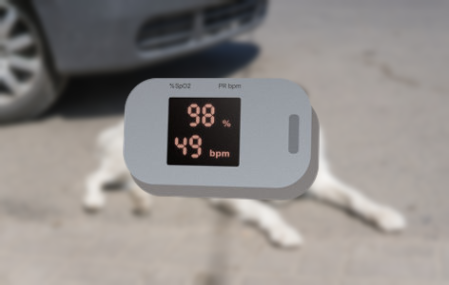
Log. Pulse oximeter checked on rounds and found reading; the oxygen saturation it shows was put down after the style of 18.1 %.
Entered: 98 %
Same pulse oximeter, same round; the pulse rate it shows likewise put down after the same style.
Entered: 49 bpm
